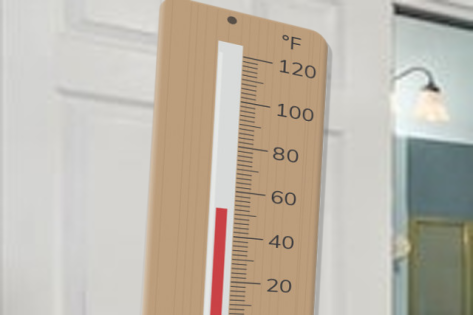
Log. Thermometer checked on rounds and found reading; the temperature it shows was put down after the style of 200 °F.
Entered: 52 °F
